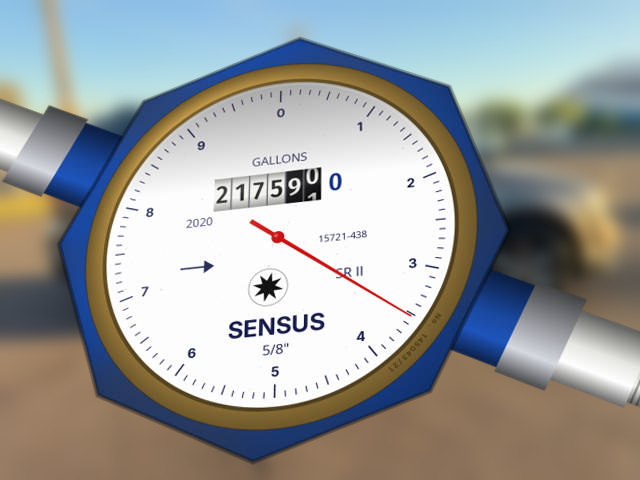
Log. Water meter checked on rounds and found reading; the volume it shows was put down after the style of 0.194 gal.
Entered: 2175903.5 gal
